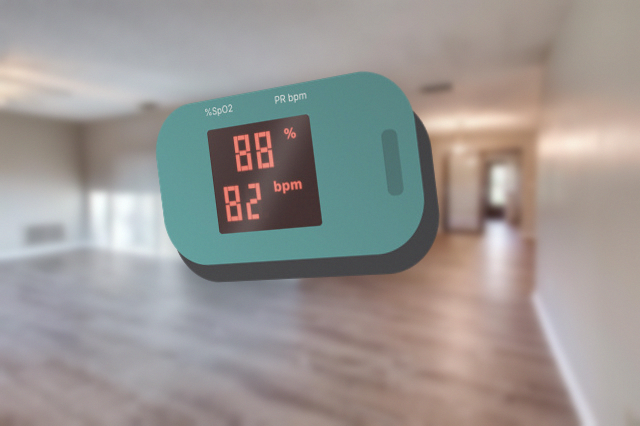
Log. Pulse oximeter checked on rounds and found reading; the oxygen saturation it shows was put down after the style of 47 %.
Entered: 88 %
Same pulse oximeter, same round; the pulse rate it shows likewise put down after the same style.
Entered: 82 bpm
